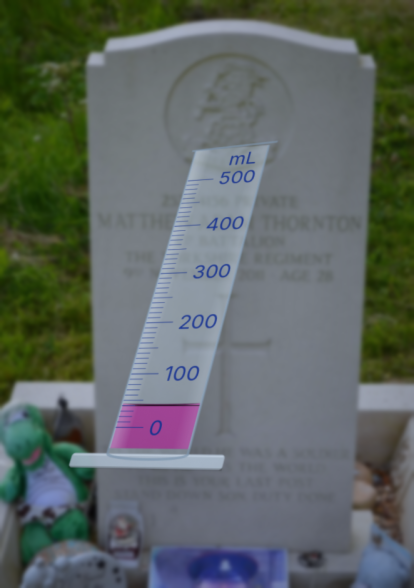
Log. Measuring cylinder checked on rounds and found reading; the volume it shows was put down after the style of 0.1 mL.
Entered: 40 mL
